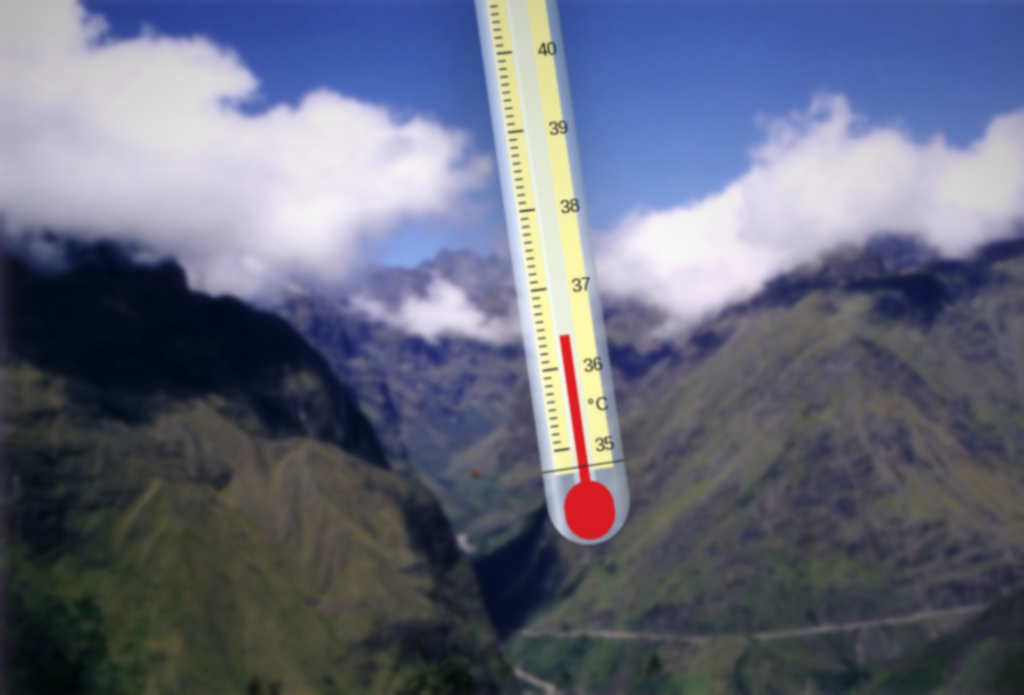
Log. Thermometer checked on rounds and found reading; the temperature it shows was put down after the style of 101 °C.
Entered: 36.4 °C
